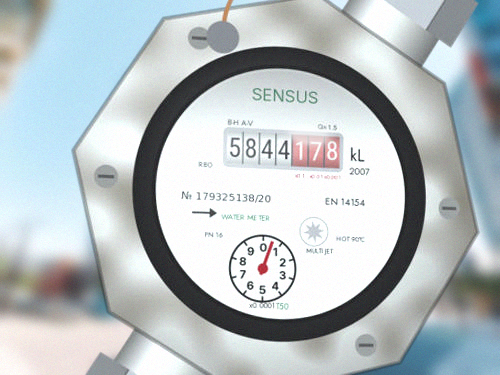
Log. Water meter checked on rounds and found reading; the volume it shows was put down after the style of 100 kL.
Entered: 5844.1780 kL
